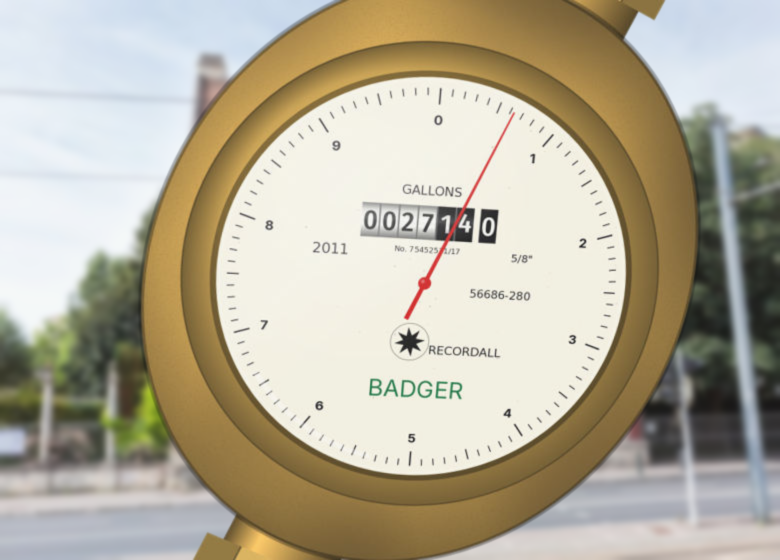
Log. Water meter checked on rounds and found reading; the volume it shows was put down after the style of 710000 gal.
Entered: 27140.6 gal
